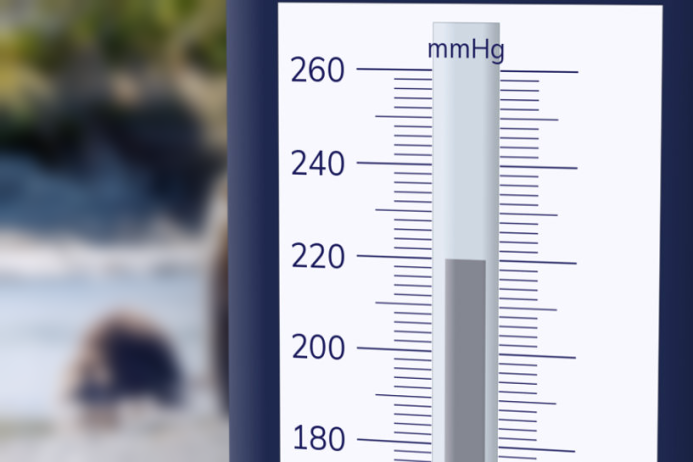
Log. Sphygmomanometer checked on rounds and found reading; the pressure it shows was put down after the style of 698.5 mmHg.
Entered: 220 mmHg
